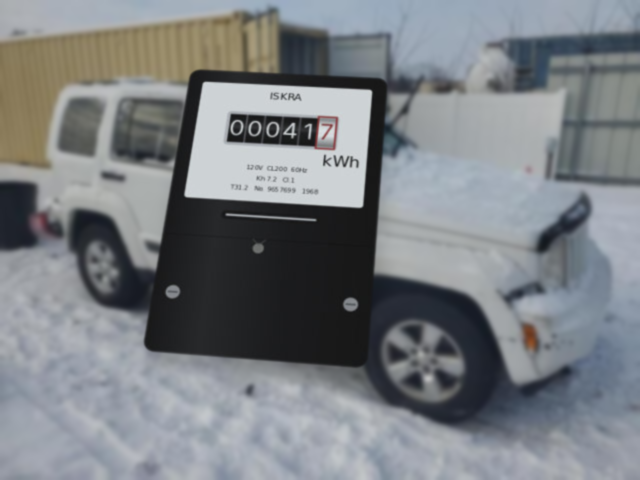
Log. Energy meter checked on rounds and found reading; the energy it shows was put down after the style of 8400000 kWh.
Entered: 41.7 kWh
